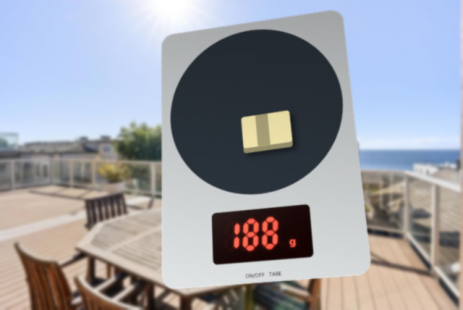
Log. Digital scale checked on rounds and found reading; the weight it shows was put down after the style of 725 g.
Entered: 188 g
